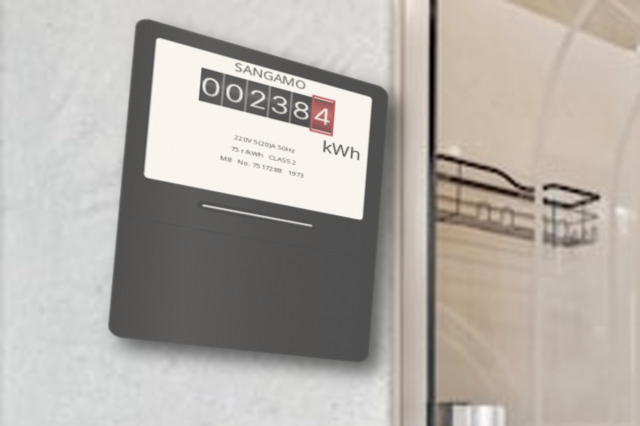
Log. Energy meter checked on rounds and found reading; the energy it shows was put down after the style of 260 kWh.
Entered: 238.4 kWh
